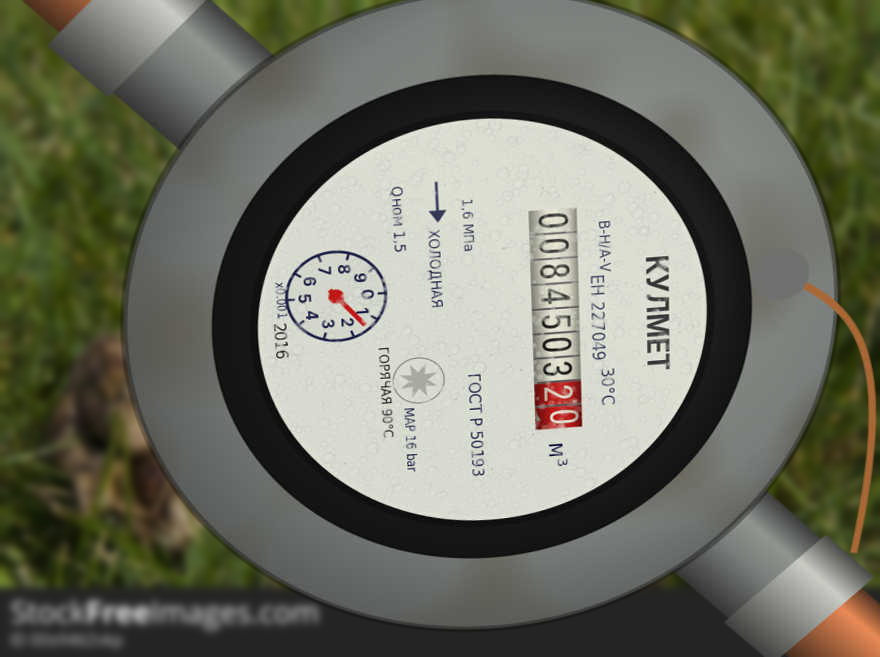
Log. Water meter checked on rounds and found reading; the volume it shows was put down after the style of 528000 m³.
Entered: 84503.201 m³
